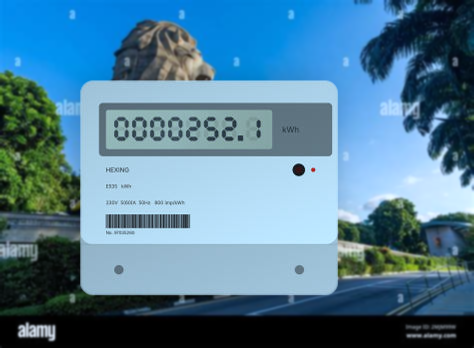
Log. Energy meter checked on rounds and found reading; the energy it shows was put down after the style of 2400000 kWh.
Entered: 252.1 kWh
